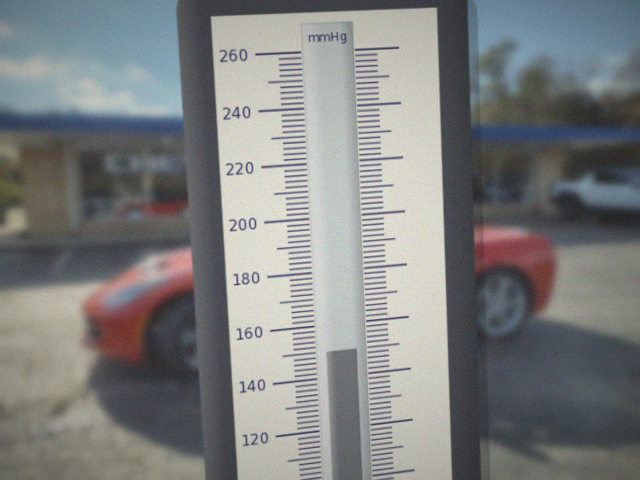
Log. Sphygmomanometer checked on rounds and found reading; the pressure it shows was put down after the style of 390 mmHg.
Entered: 150 mmHg
